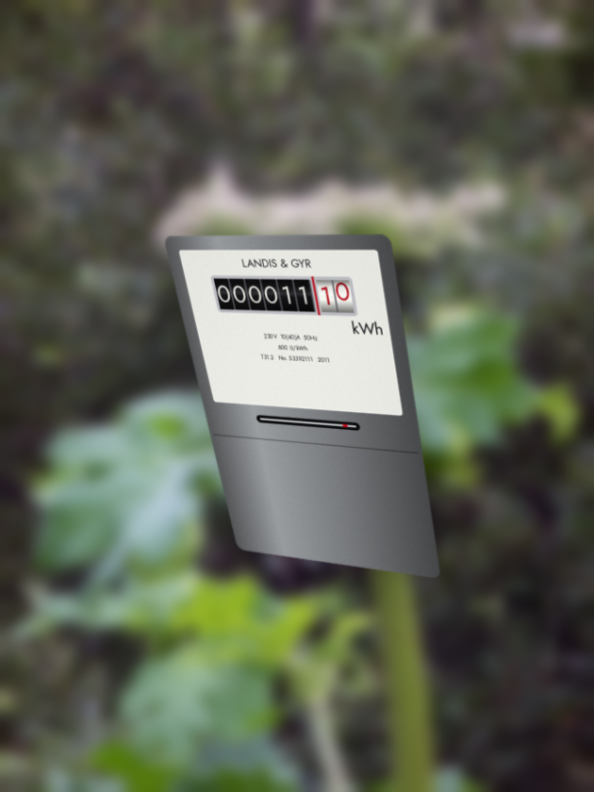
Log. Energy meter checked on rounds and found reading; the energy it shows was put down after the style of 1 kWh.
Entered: 11.10 kWh
